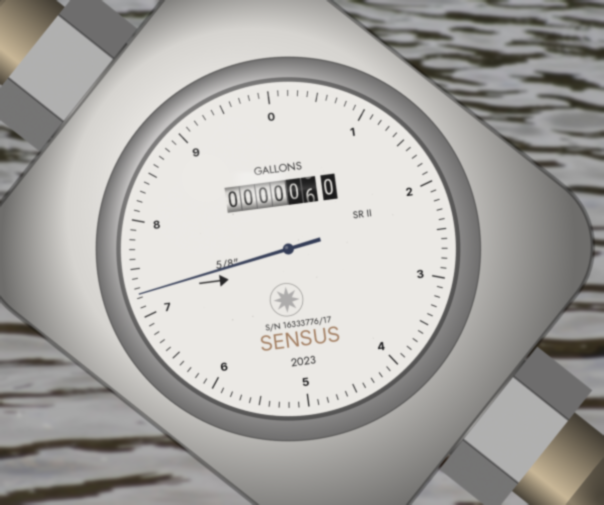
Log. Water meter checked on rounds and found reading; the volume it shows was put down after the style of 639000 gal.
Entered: 57.2 gal
